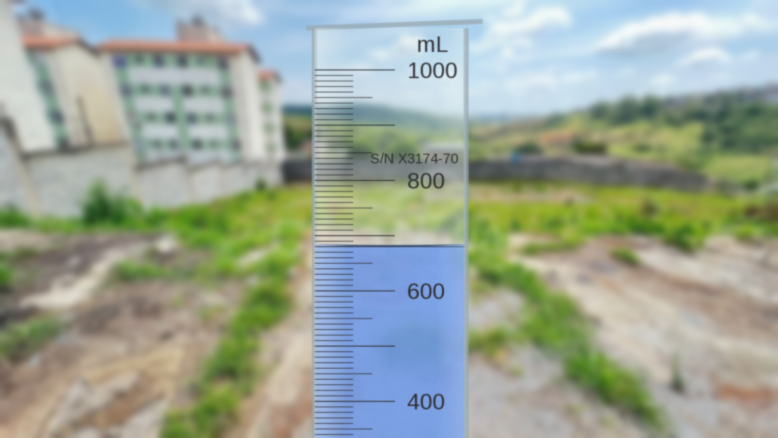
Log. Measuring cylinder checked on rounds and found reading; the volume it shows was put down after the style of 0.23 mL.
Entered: 680 mL
